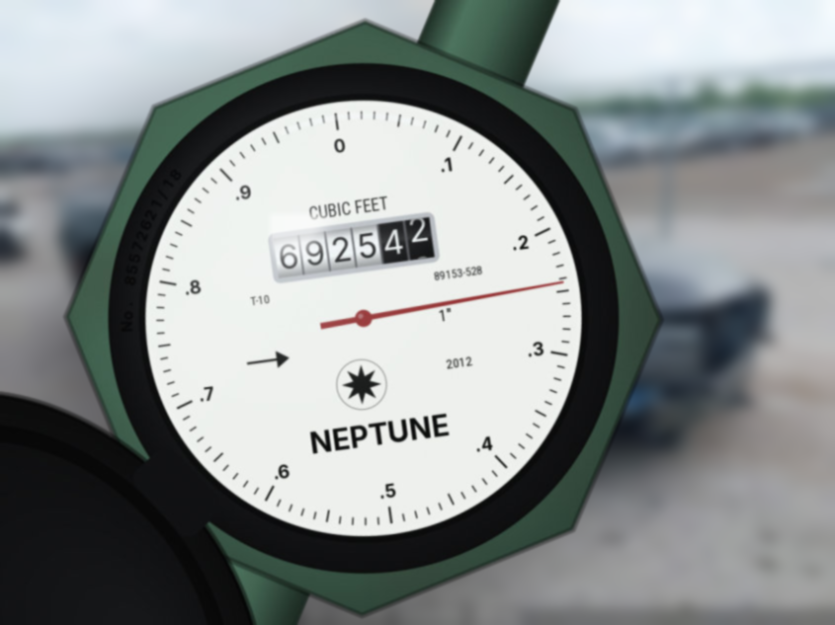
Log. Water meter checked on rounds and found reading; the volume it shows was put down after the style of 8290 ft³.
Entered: 692542.24 ft³
